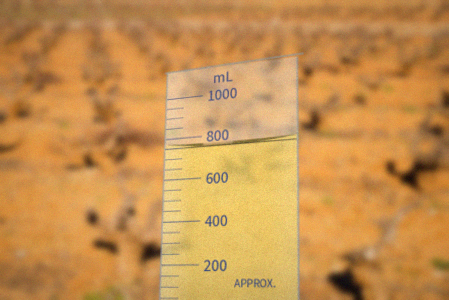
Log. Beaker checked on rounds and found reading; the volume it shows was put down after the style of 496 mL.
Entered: 750 mL
